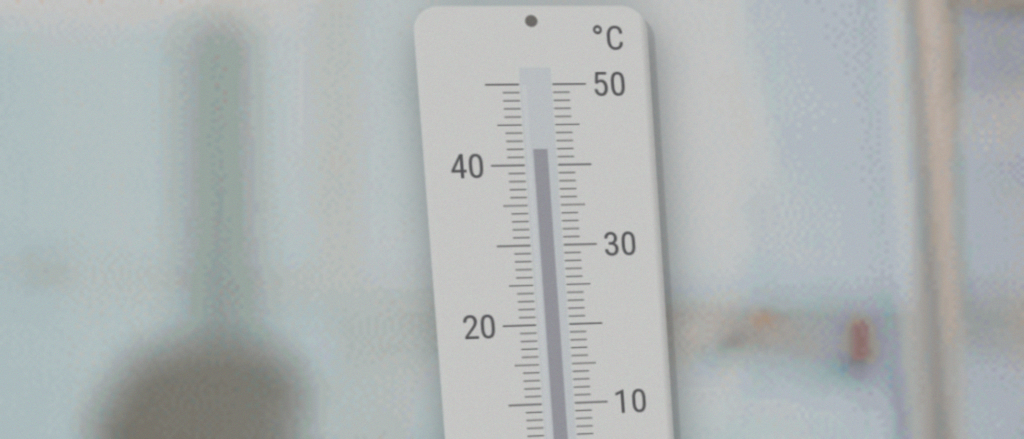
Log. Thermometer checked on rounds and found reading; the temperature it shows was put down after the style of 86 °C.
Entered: 42 °C
